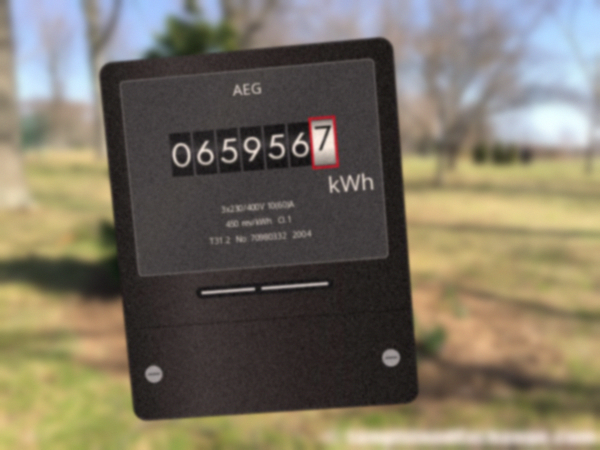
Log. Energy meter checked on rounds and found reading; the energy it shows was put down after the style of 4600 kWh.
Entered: 65956.7 kWh
